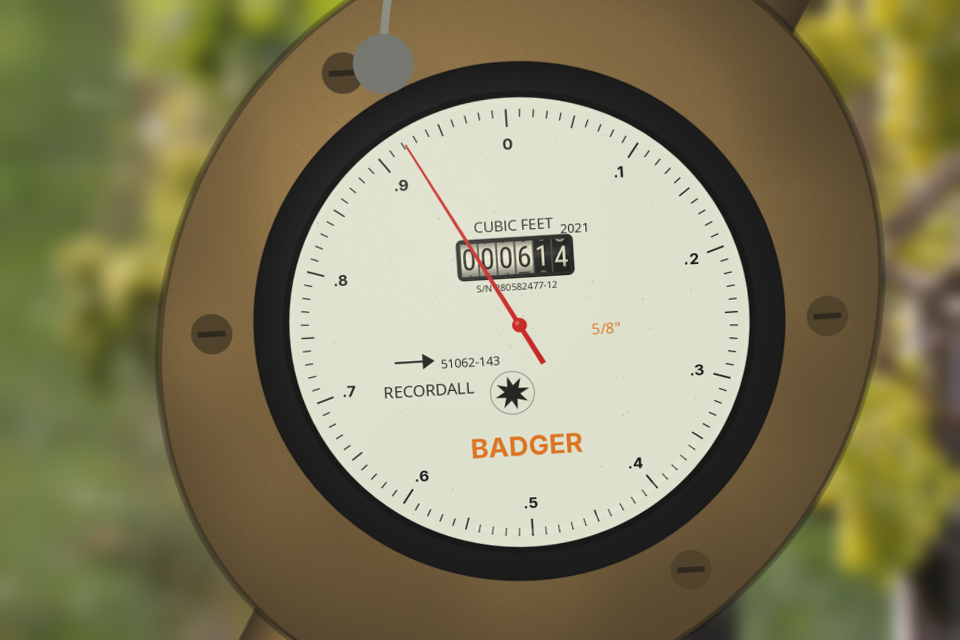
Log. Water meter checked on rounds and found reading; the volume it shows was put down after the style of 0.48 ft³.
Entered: 613.92 ft³
